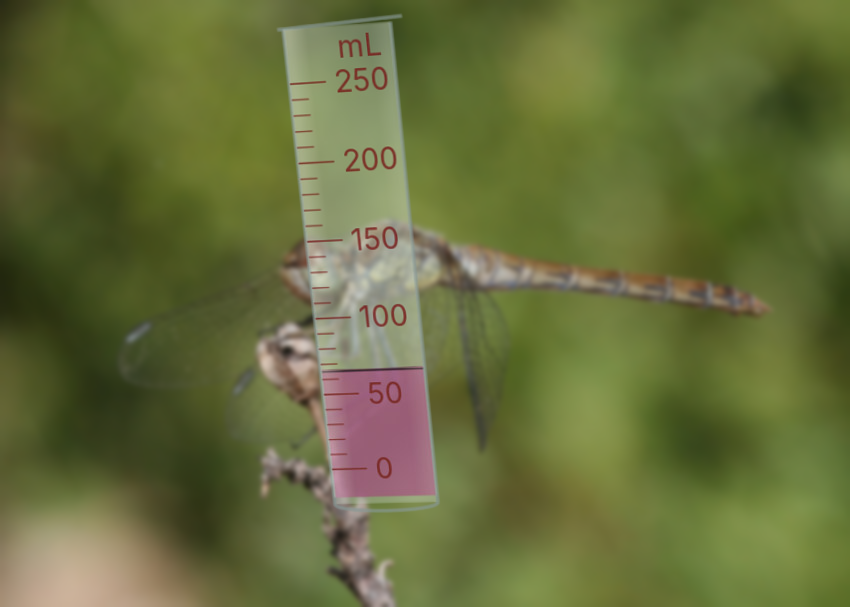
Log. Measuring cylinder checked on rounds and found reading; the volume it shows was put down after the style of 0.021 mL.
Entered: 65 mL
